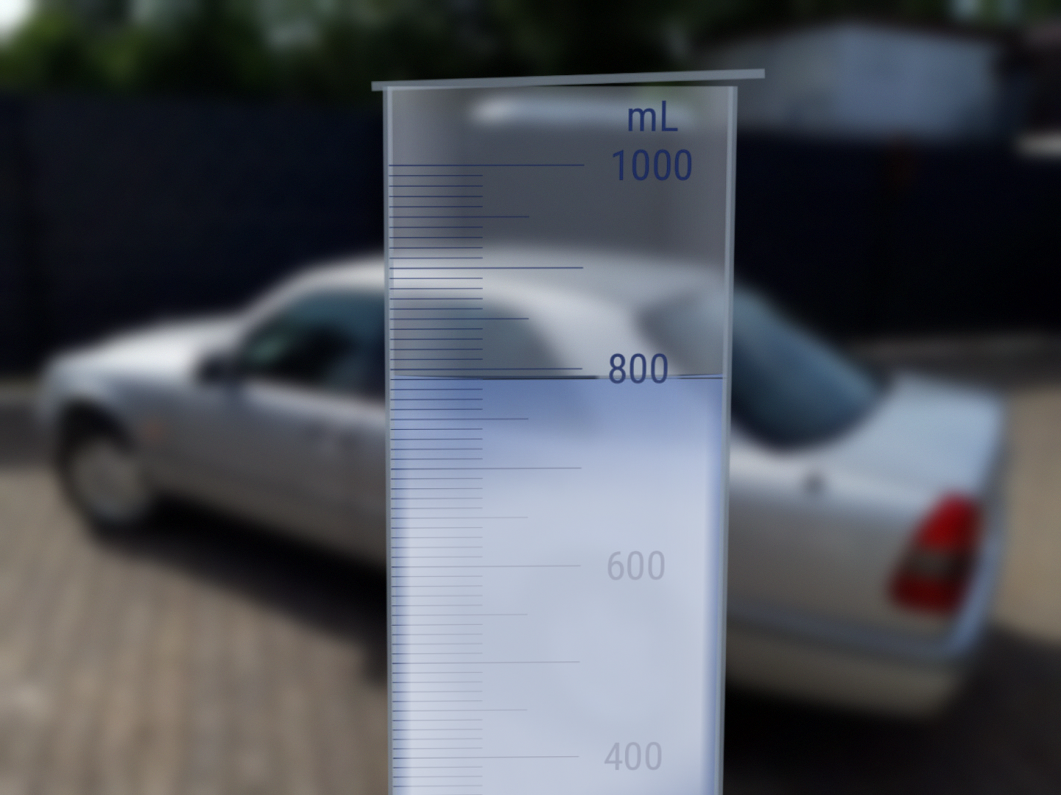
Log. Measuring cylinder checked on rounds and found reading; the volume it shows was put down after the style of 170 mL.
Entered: 790 mL
